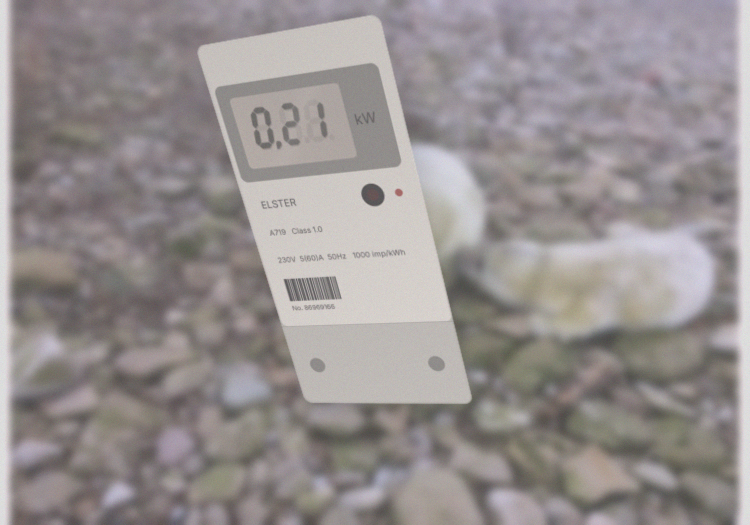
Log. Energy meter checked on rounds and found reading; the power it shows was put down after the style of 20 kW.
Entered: 0.21 kW
